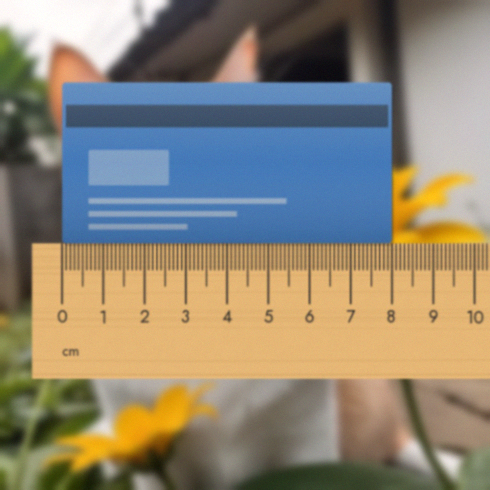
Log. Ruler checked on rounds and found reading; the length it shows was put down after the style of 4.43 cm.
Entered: 8 cm
